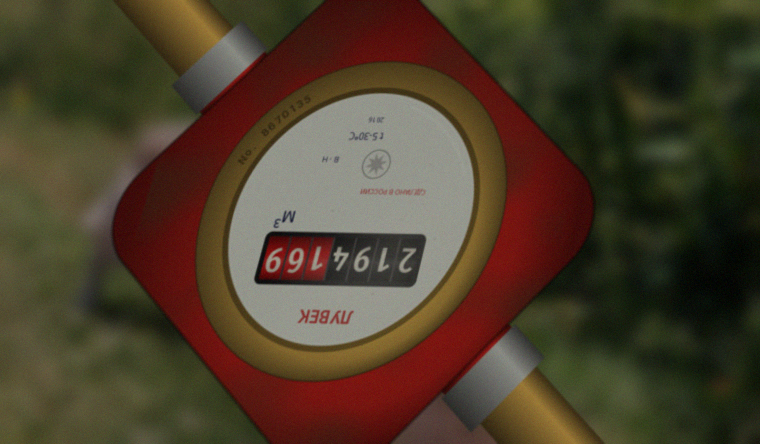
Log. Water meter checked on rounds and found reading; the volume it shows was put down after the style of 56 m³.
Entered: 2194.169 m³
